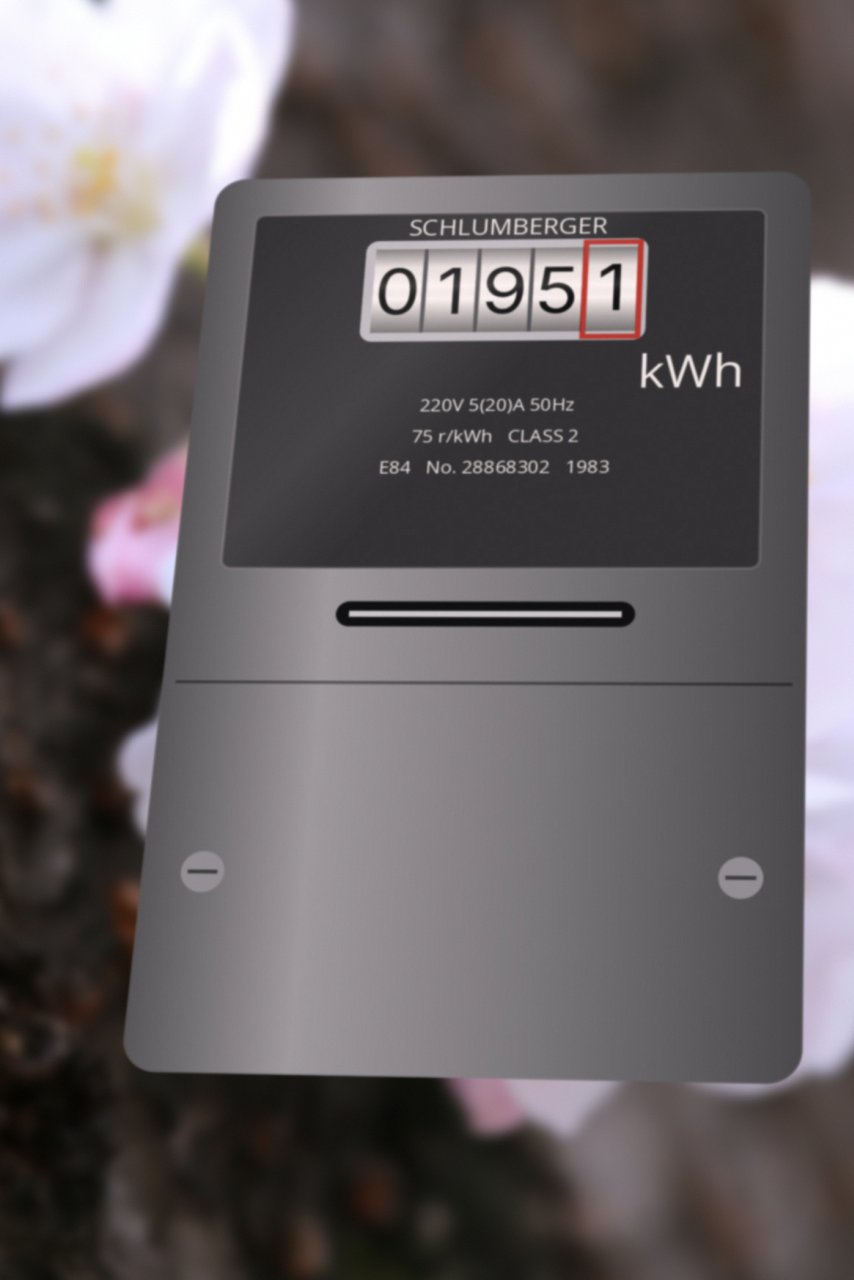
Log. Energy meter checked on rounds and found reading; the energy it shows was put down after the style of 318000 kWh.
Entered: 195.1 kWh
